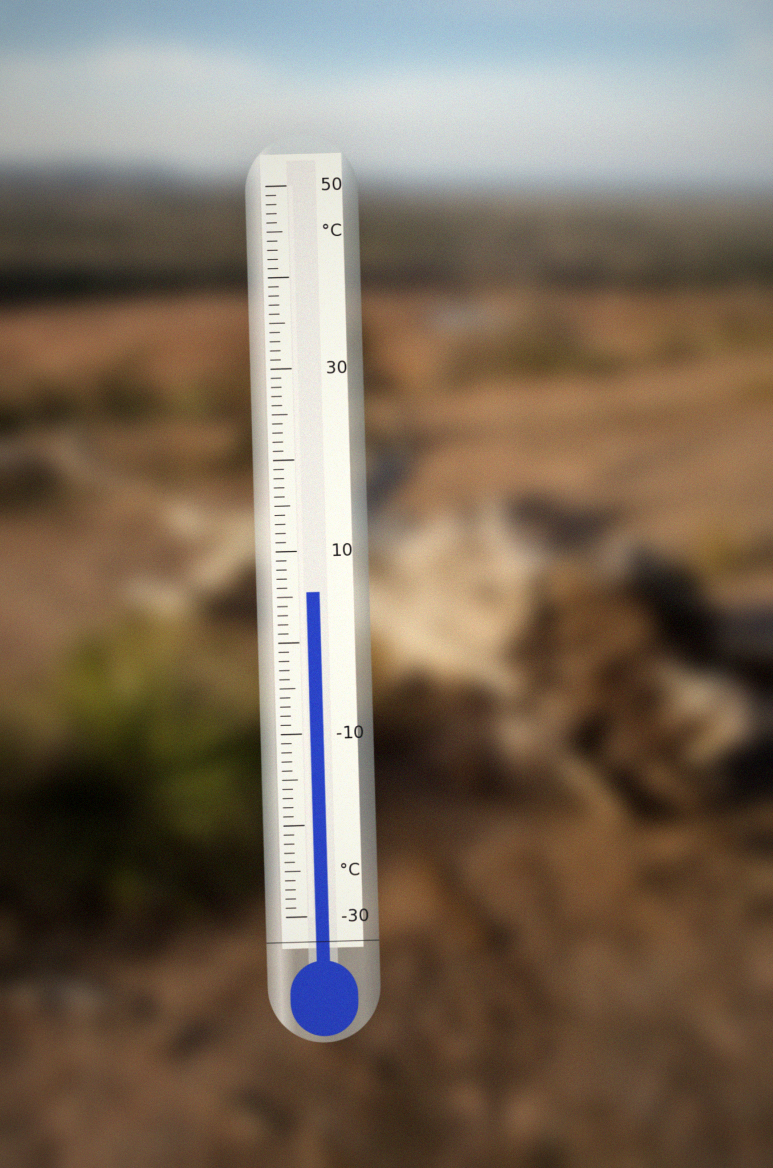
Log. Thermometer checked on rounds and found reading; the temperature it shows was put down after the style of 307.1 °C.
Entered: 5.5 °C
